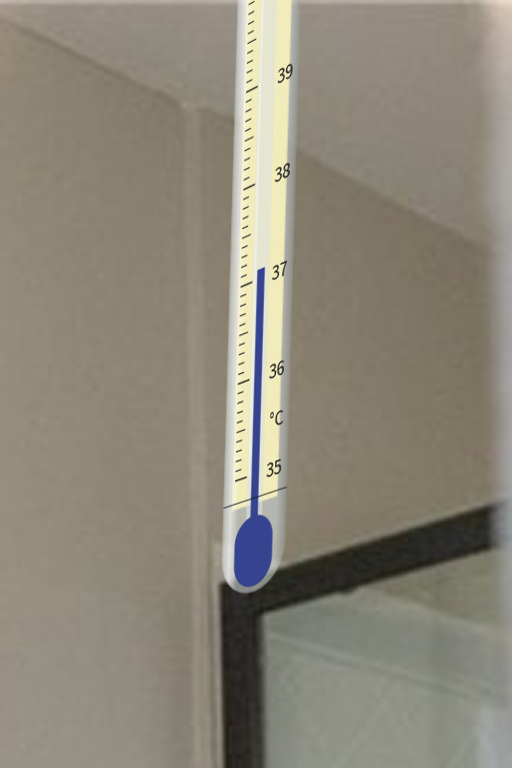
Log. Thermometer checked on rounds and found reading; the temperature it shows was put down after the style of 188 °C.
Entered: 37.1 °C
